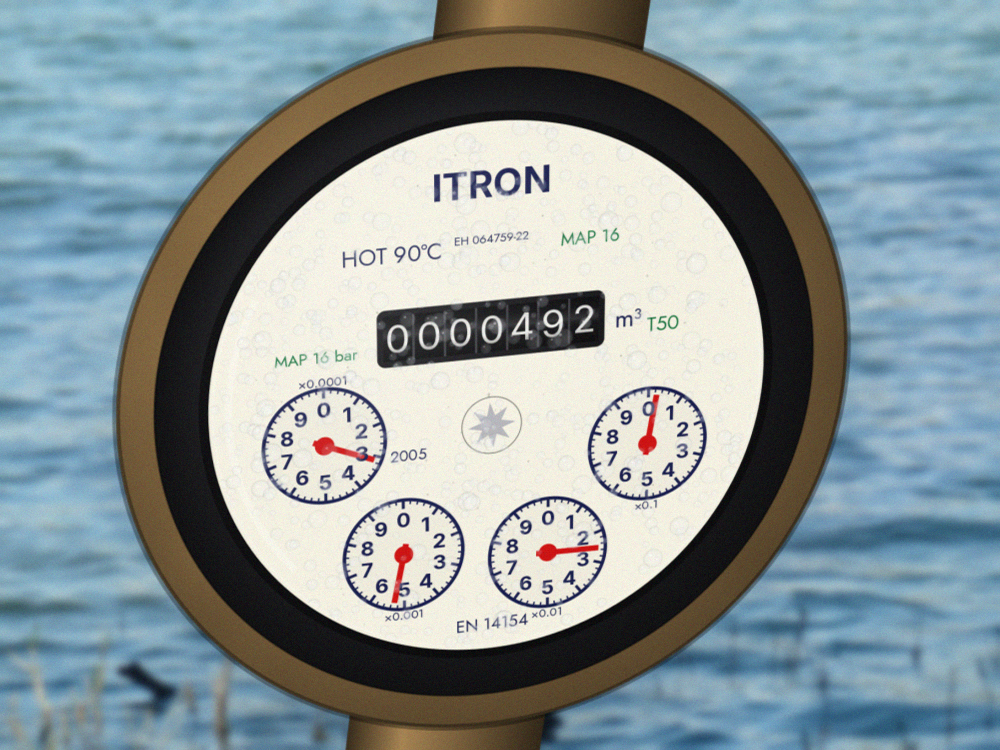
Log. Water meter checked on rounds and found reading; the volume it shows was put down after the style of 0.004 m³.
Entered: 492.0253 m³
